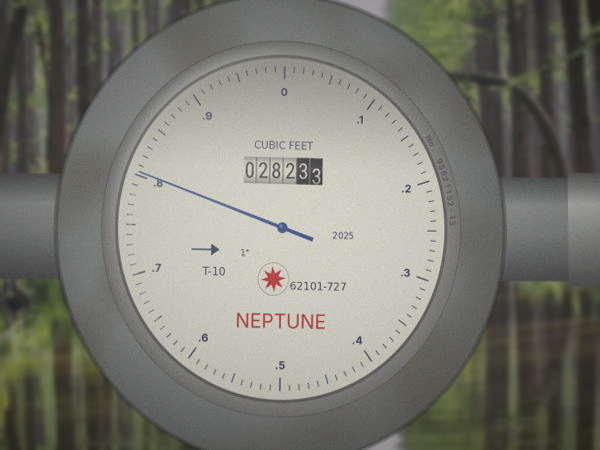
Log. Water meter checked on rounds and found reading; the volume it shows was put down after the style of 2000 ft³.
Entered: 28232.80 ft³
